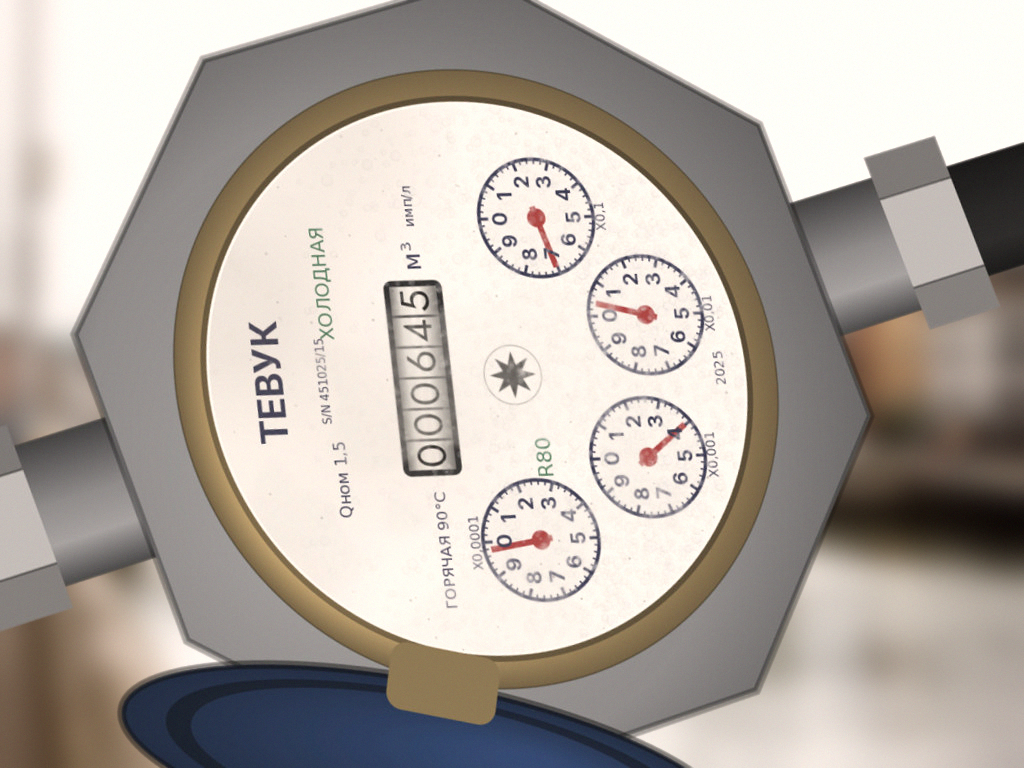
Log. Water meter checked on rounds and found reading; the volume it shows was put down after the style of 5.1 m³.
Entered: 645.7039 m³
